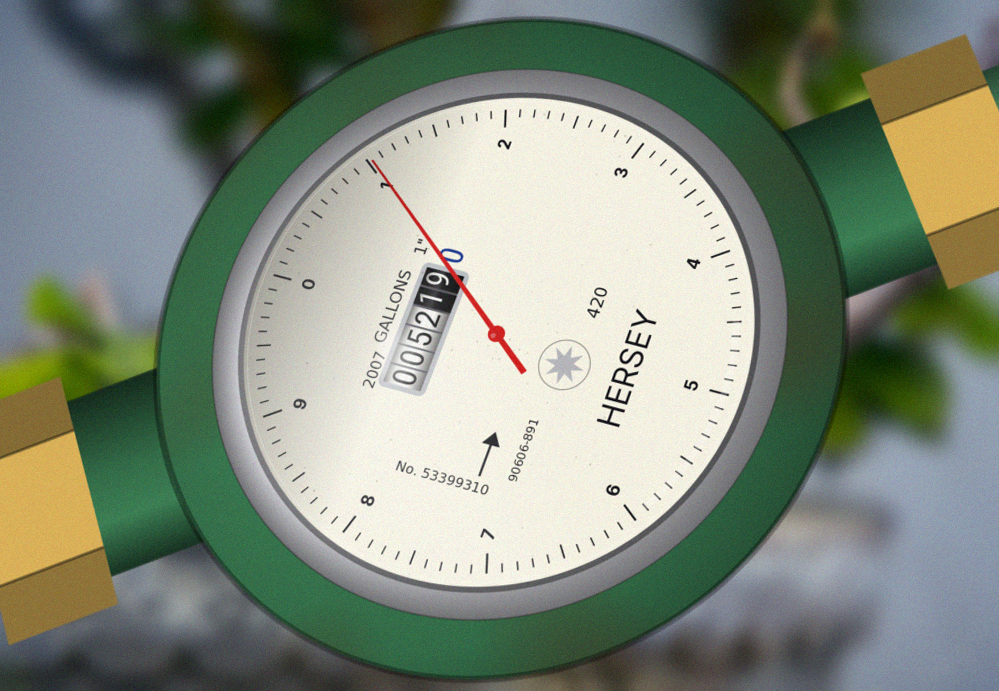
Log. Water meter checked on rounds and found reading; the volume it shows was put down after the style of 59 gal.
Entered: 52191.0 gal
